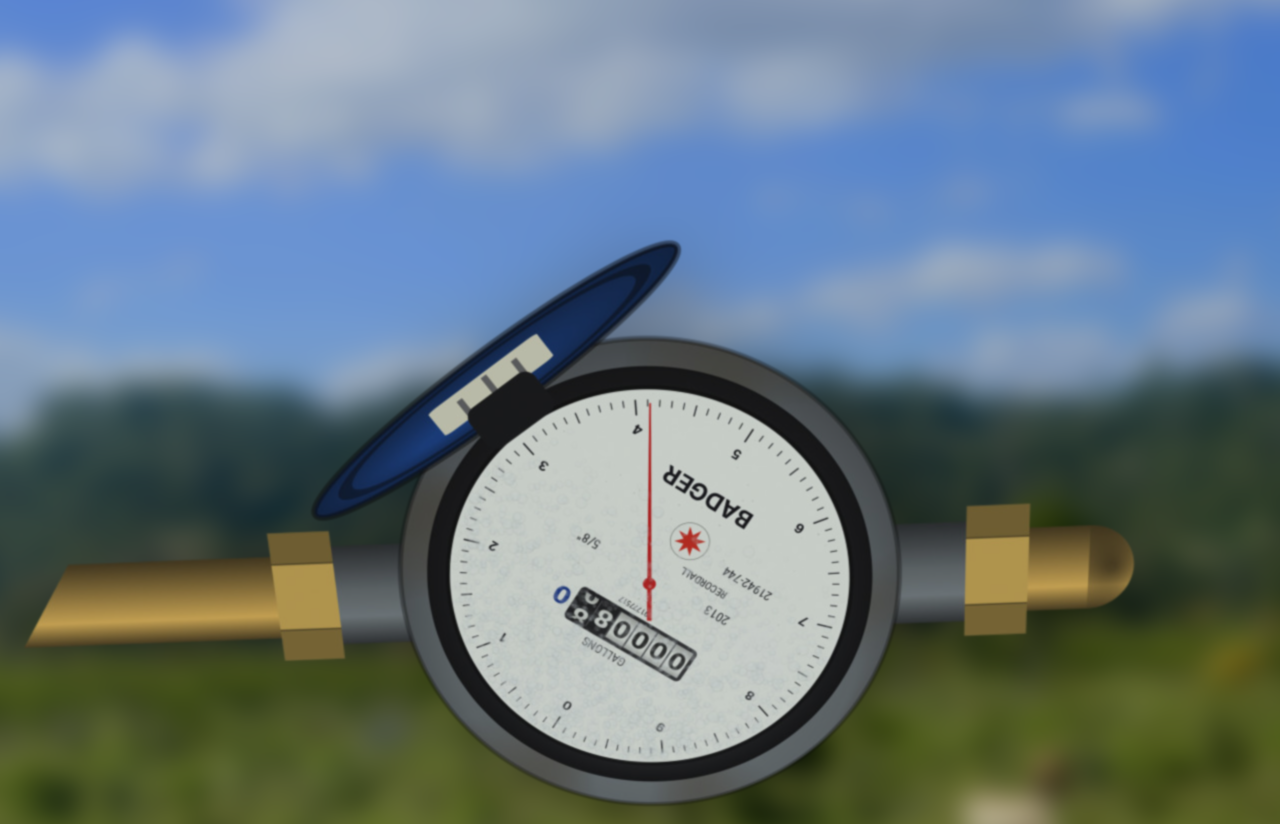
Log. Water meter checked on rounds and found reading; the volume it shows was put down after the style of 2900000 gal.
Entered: 884.1 gal
